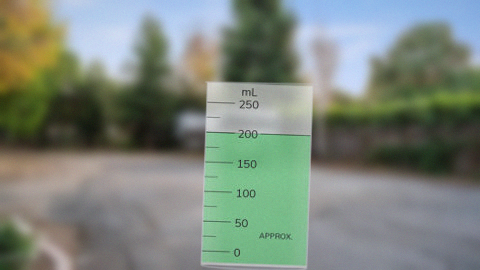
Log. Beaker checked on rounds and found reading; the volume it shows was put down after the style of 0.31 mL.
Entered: 200 mL
